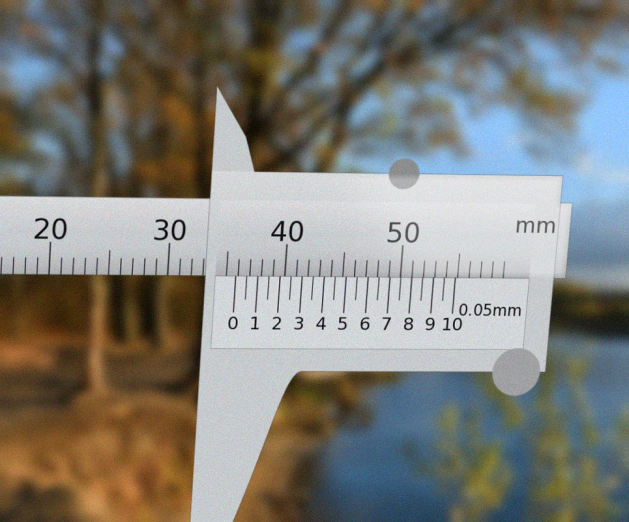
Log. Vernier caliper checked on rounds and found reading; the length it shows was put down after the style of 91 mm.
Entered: 35.8 mm
